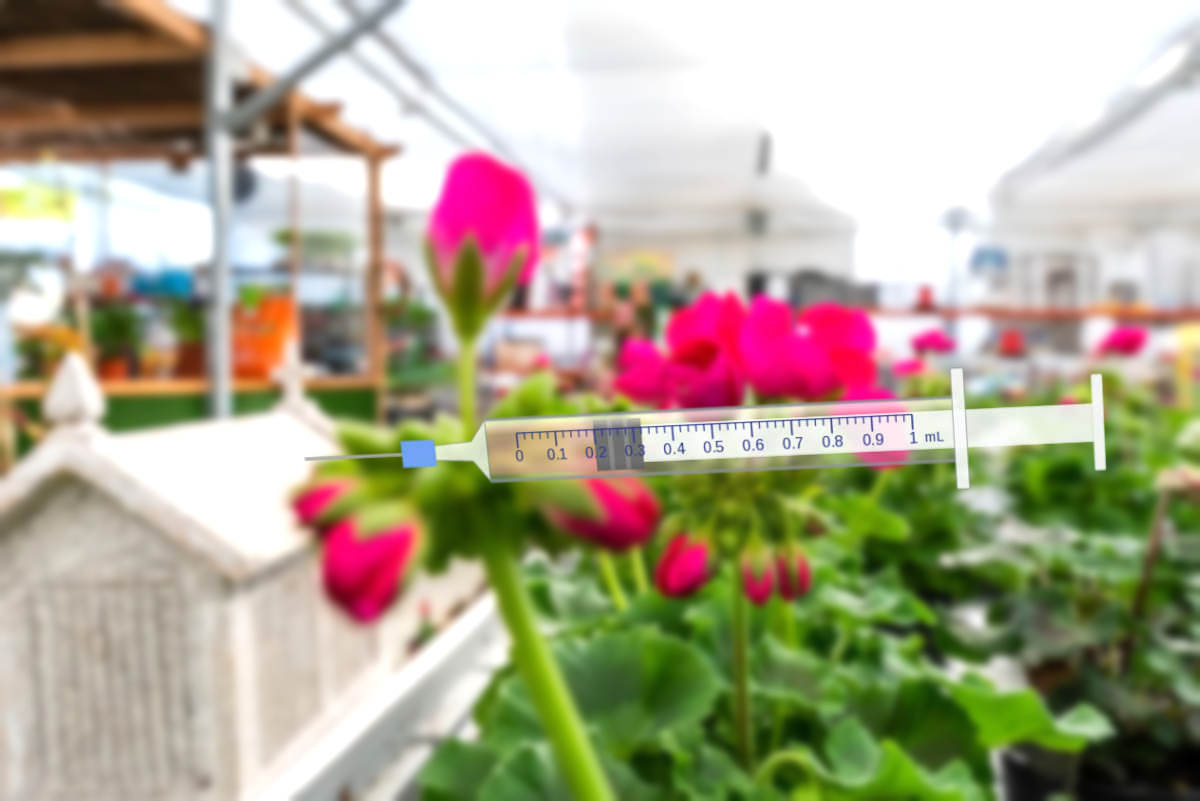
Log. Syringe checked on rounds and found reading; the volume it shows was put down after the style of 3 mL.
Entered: 0.2 mL
